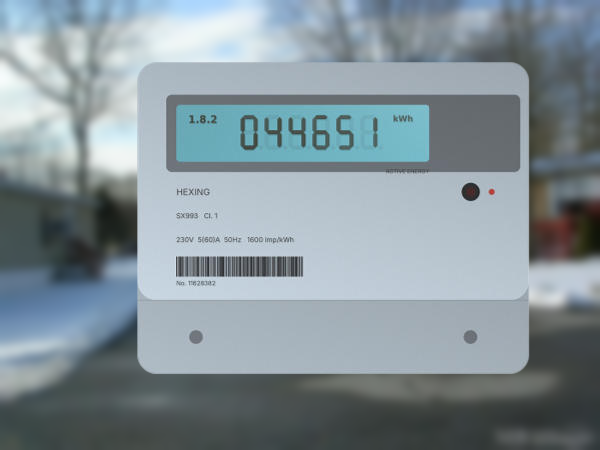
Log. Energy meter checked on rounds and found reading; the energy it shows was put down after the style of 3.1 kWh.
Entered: 44651 kWh
